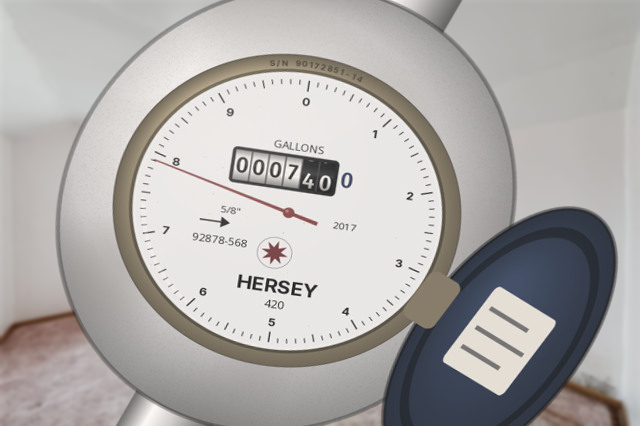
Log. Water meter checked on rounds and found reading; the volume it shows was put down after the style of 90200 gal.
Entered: 7397.9 gal
